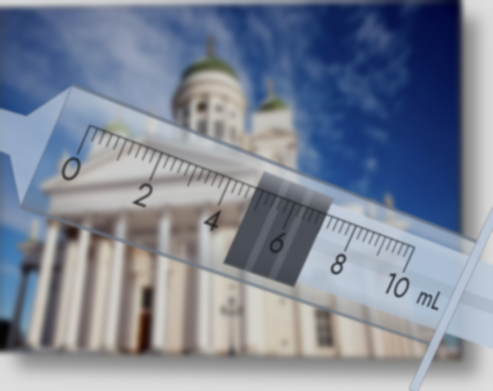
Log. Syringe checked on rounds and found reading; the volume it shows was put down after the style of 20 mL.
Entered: 4.8 mL
